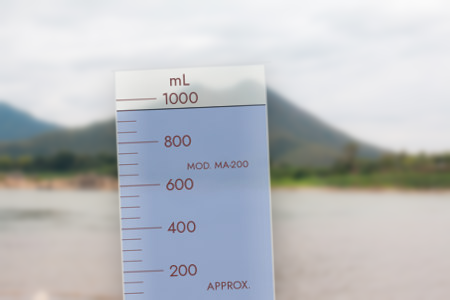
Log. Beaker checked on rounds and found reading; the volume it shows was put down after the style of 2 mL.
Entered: 950 mL
